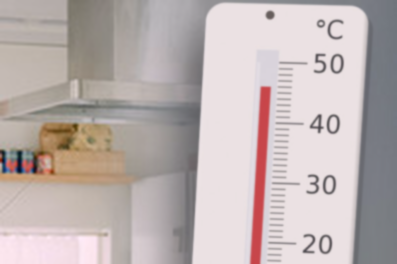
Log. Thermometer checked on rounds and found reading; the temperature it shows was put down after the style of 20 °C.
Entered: 46 °C
